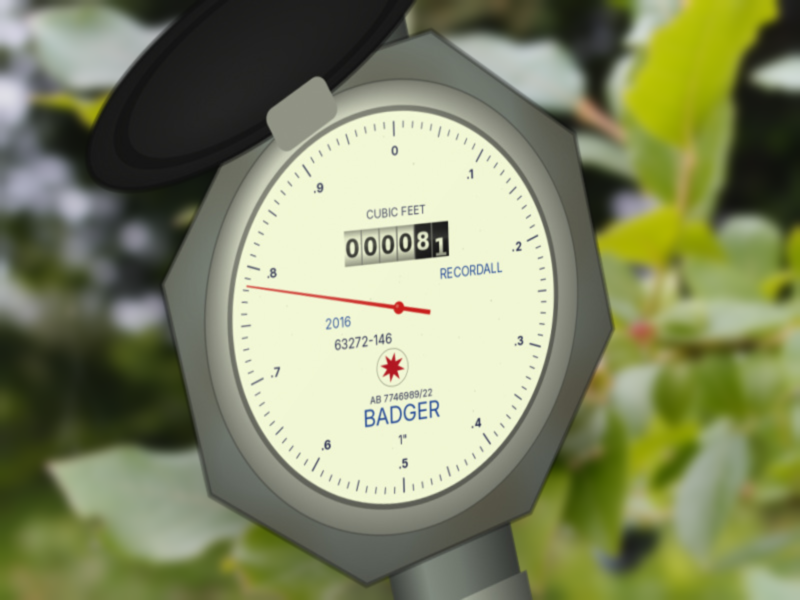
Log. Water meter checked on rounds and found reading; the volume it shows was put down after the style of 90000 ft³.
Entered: 80.78 ft³
